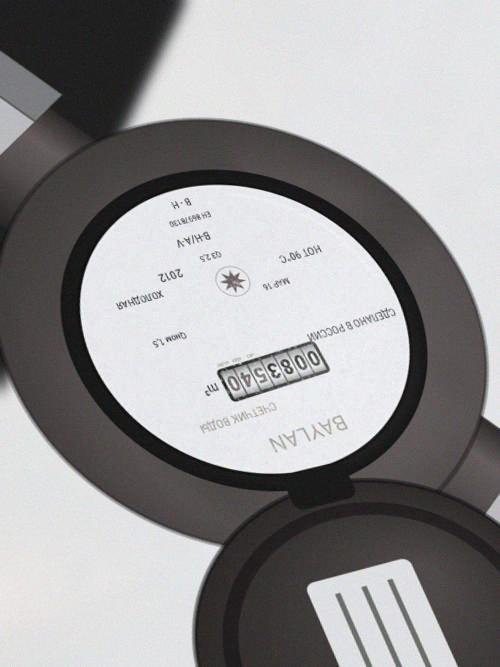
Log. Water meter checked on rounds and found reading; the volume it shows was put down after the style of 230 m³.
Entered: 83.540 m³
